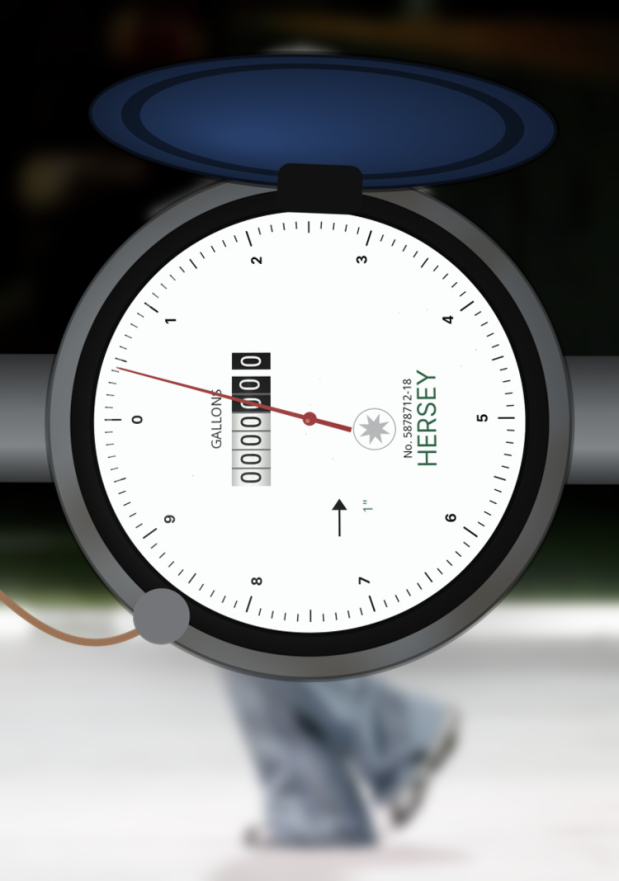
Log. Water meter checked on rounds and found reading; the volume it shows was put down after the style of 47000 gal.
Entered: 0.4 gal
